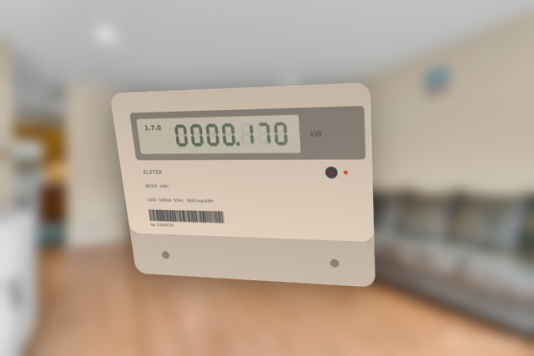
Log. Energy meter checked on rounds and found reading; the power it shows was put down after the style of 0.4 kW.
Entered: 0.170 kW
